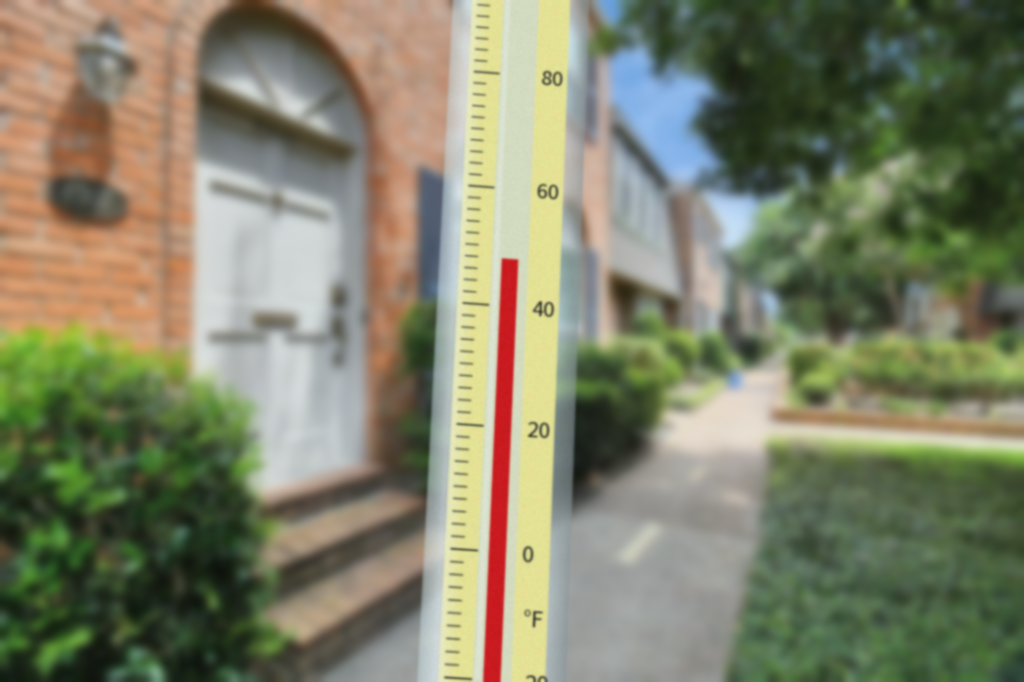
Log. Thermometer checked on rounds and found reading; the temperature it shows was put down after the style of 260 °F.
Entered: 48 °F
